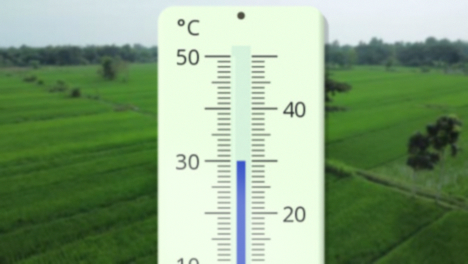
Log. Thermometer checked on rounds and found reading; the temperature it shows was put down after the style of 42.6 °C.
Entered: 30 °C
